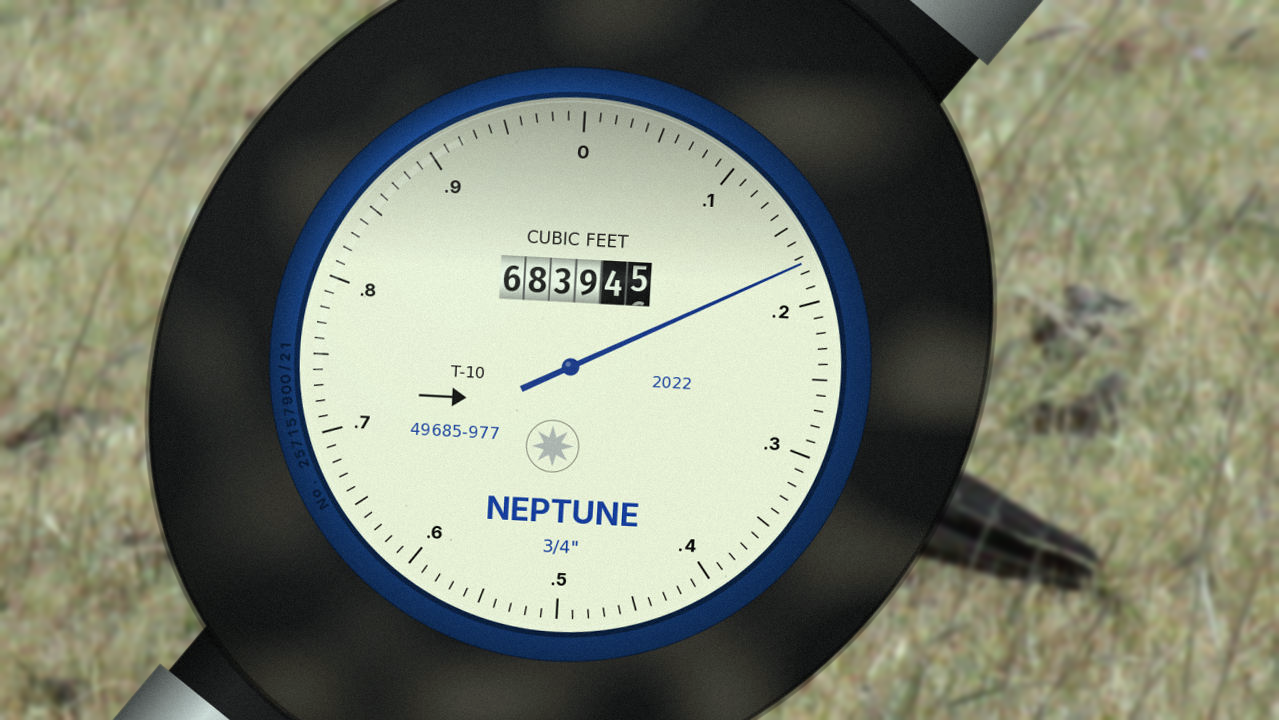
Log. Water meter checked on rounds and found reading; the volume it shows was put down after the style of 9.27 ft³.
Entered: 683945.17 ft³
